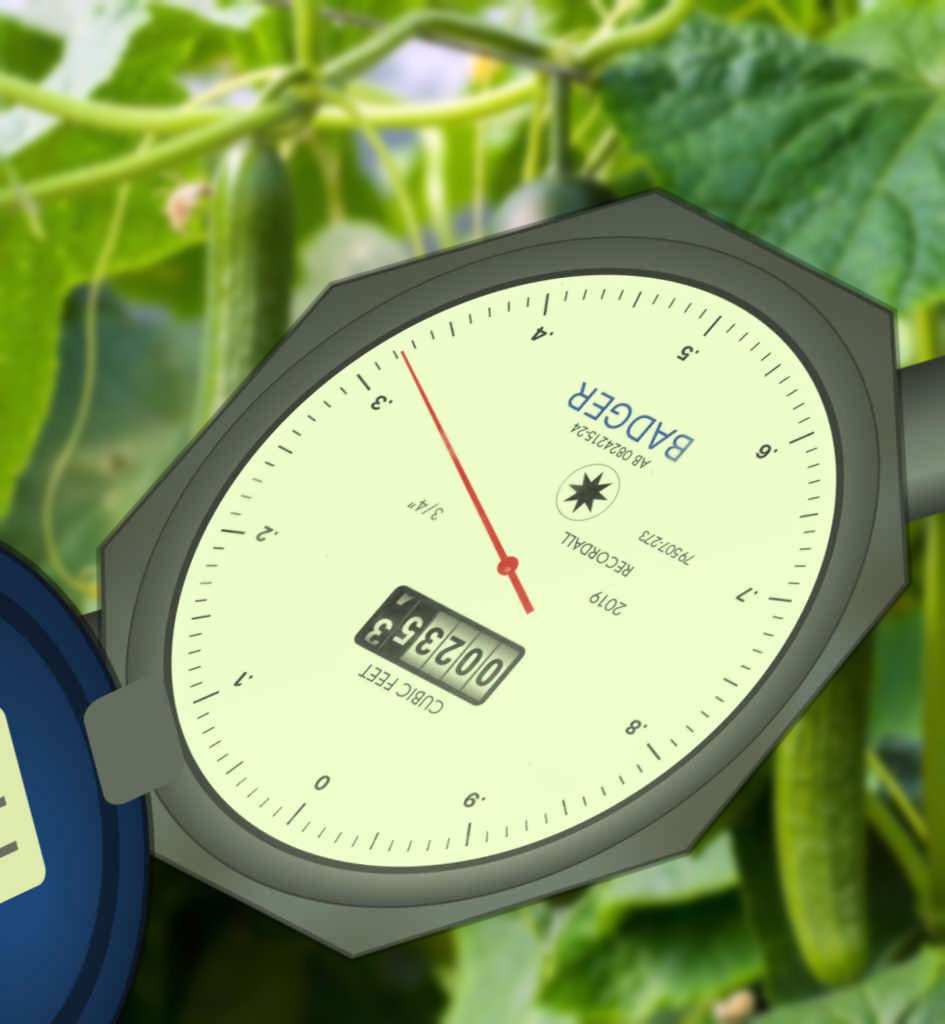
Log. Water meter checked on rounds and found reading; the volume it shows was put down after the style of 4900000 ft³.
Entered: 2353.32 ft³
